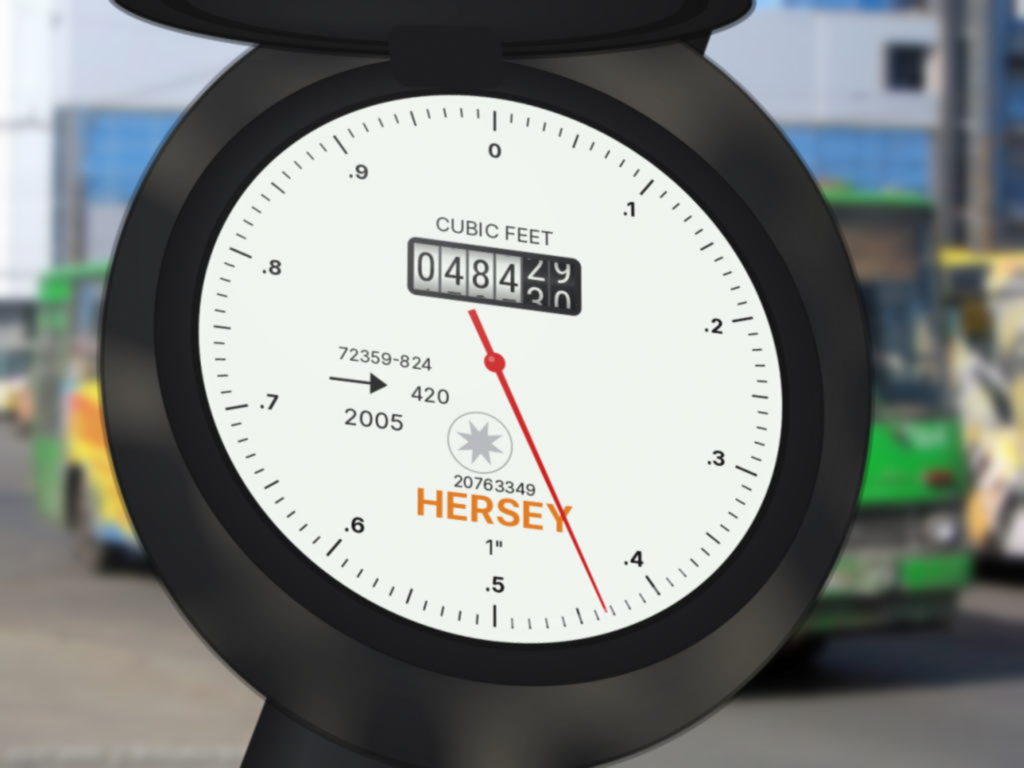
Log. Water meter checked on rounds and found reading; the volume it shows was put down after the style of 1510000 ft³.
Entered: 48429.43 ft³
